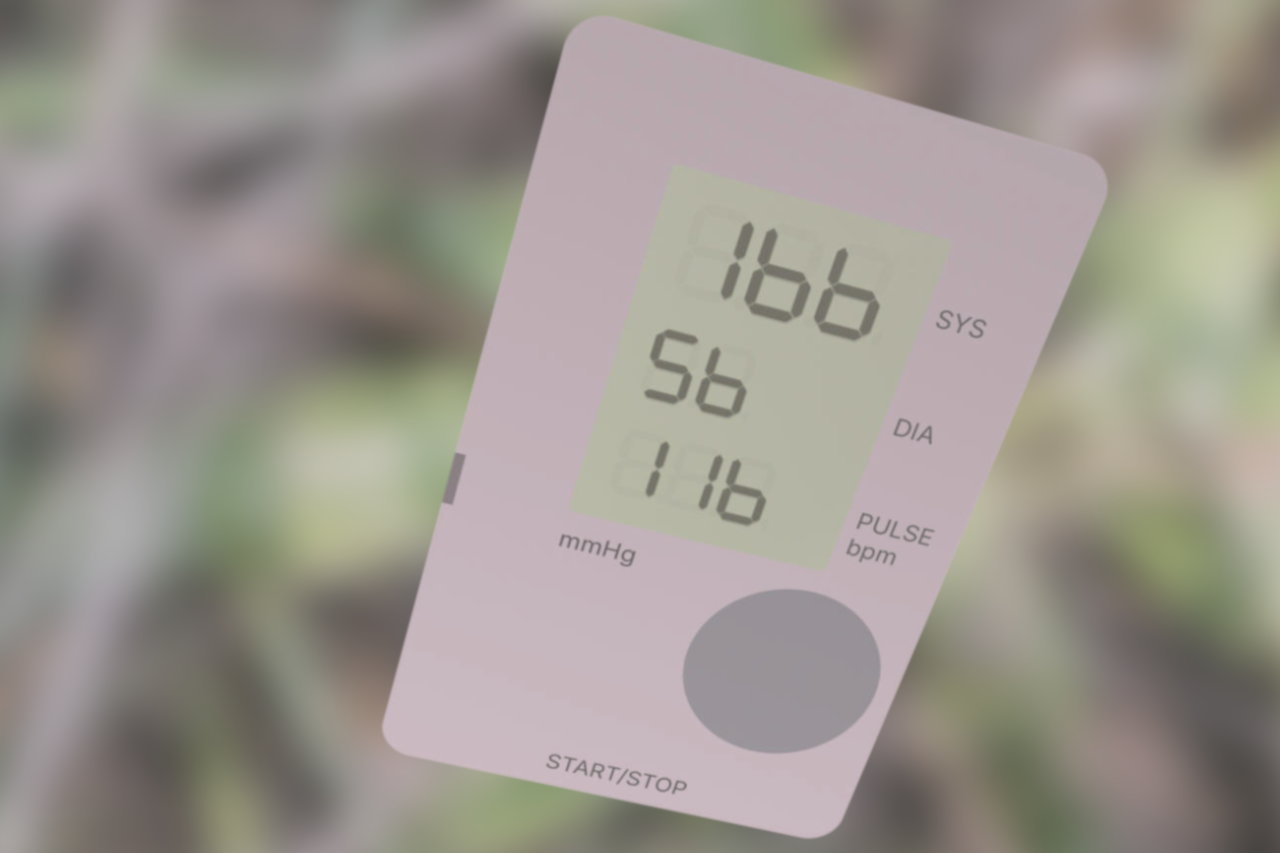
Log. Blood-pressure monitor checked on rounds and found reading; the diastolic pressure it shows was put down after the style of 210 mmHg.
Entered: 56 mmHg
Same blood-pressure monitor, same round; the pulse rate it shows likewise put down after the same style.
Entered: 116 bpm
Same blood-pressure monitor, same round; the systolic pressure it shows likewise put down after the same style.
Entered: 166 mmHg
